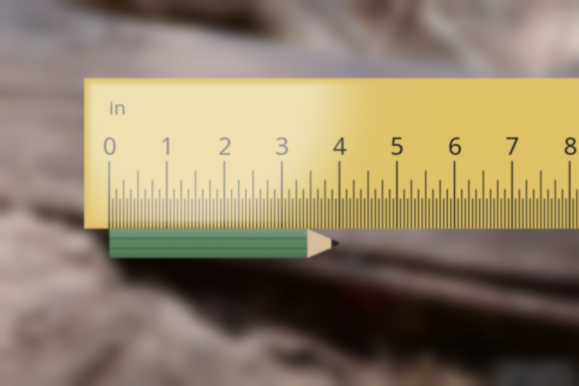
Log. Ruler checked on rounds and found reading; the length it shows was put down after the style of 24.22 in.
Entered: 4 in
